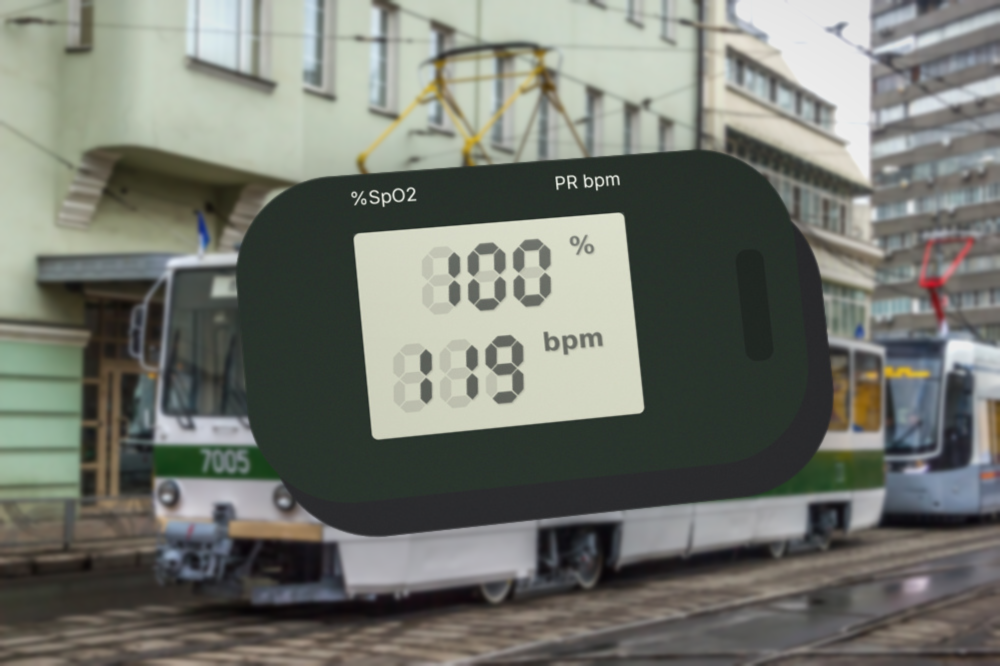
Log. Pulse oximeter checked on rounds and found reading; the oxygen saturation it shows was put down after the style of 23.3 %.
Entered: 100 %
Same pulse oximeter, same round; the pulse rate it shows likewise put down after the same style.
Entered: 119 bpm
